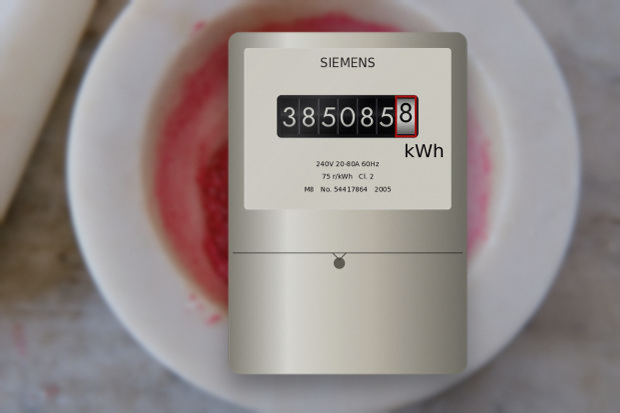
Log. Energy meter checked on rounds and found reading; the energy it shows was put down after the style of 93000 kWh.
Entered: 385085.8 kWh
